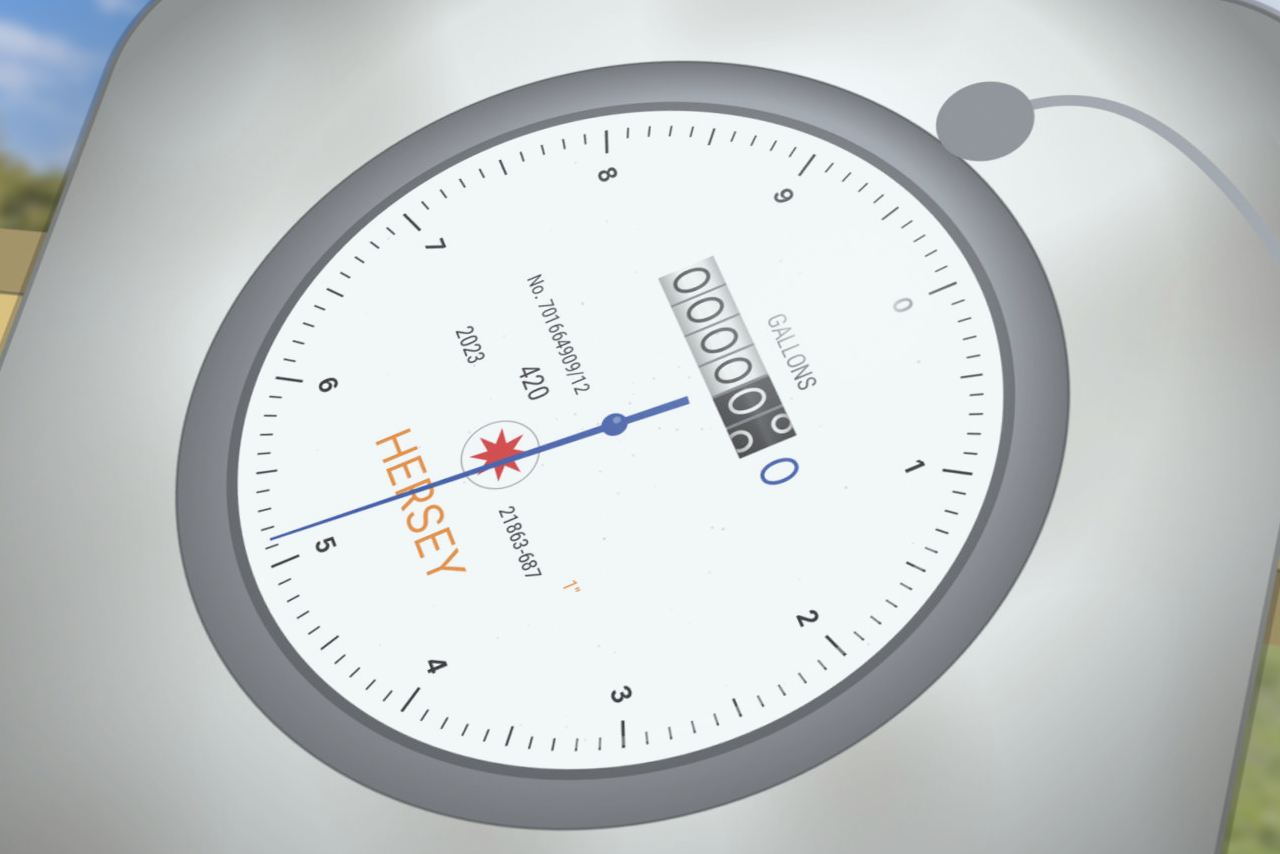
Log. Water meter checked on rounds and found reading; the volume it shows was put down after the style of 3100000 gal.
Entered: 85.1 gal
